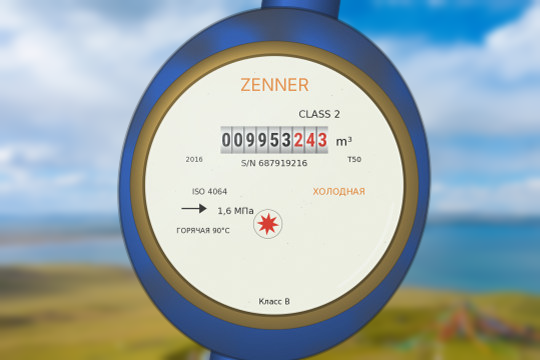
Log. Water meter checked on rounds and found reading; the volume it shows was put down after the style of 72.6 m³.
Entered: 9953.243 m³
